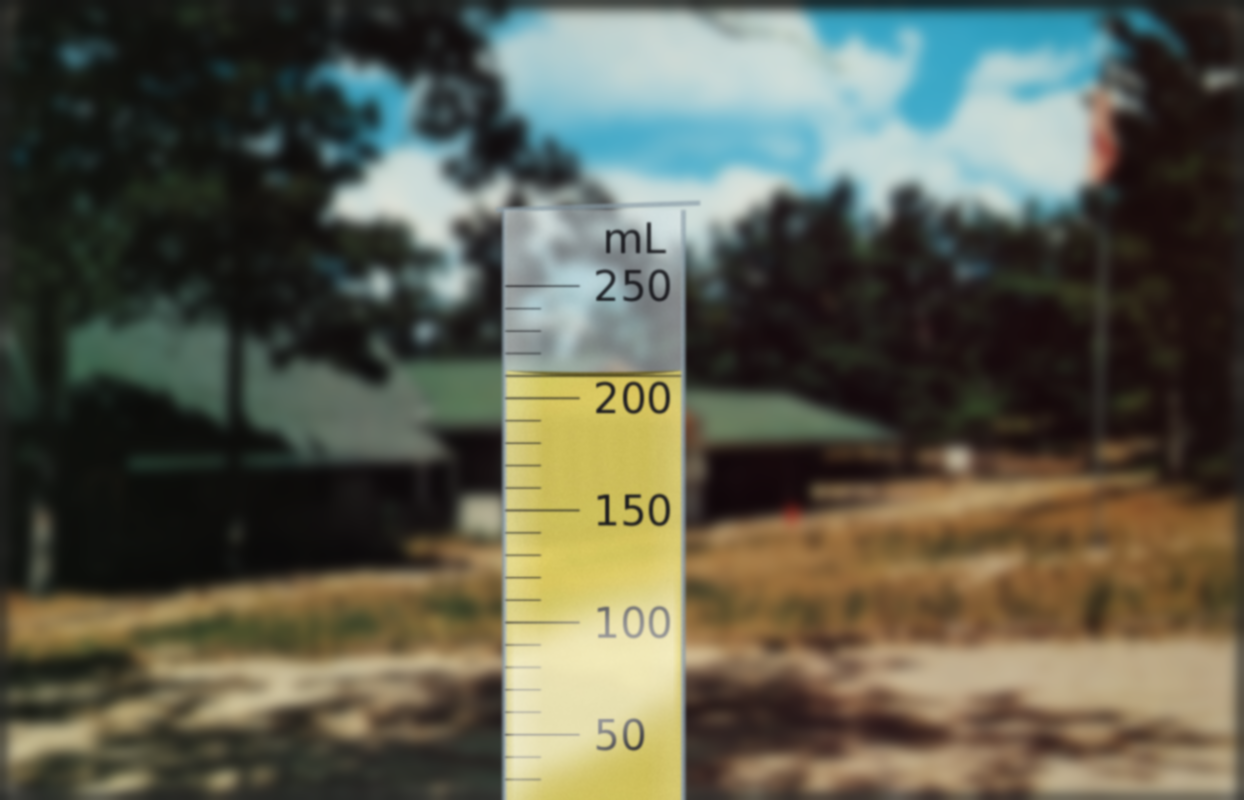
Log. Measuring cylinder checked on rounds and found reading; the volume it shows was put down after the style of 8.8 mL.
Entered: 210 mL
